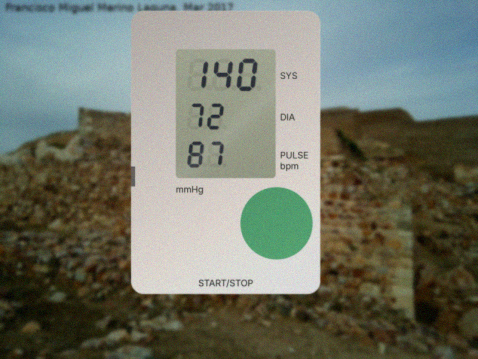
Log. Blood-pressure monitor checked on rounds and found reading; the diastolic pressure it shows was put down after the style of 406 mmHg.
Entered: 72 mmHg
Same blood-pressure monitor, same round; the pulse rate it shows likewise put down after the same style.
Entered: 87 bpm
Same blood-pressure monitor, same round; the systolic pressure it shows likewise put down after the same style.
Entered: 140 mmHg
